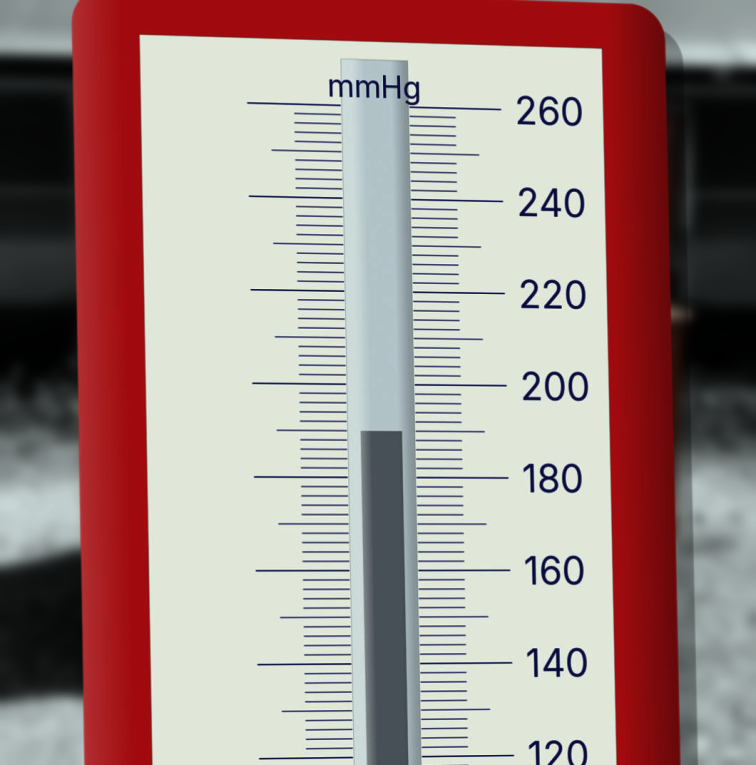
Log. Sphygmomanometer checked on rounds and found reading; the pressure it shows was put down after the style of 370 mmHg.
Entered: 190 mmHg
